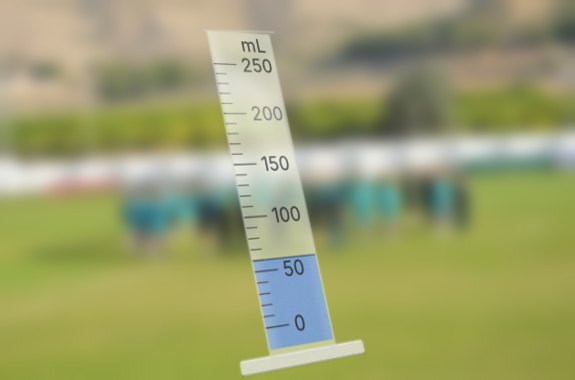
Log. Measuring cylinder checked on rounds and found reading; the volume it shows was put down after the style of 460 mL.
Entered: 60 mL
